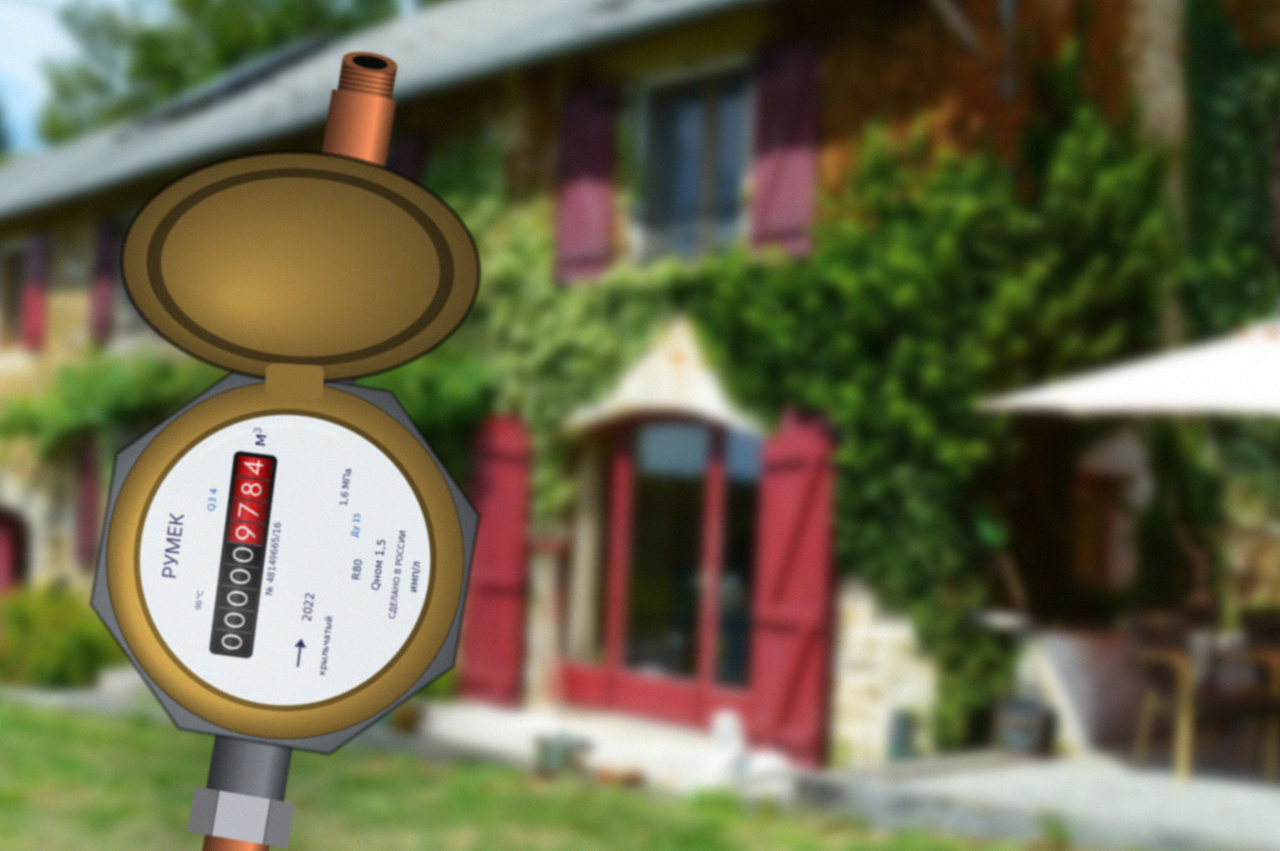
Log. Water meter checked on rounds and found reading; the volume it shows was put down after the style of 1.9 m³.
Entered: 0.9784 m³
